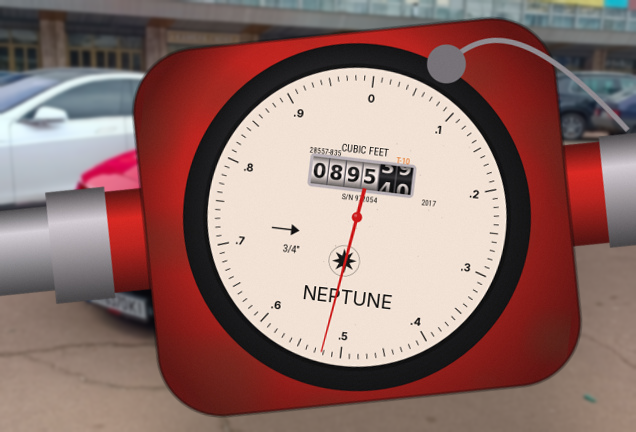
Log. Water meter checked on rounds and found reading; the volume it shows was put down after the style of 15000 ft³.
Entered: 89539.52 ft³
